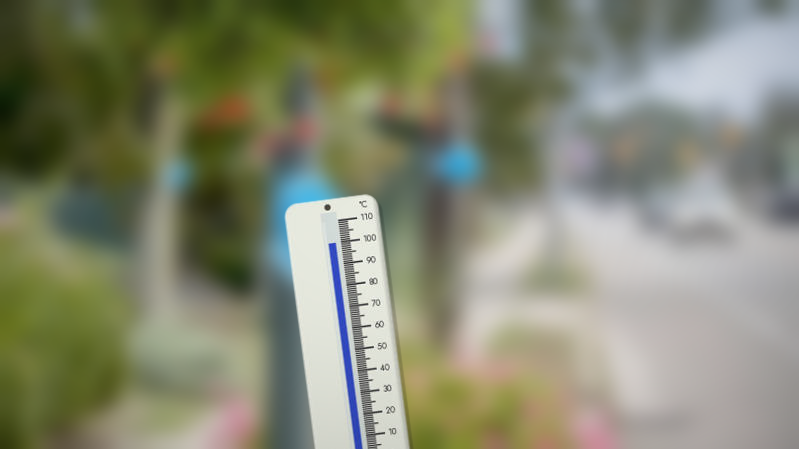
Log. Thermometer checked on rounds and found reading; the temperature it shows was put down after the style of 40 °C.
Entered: 100 °C
